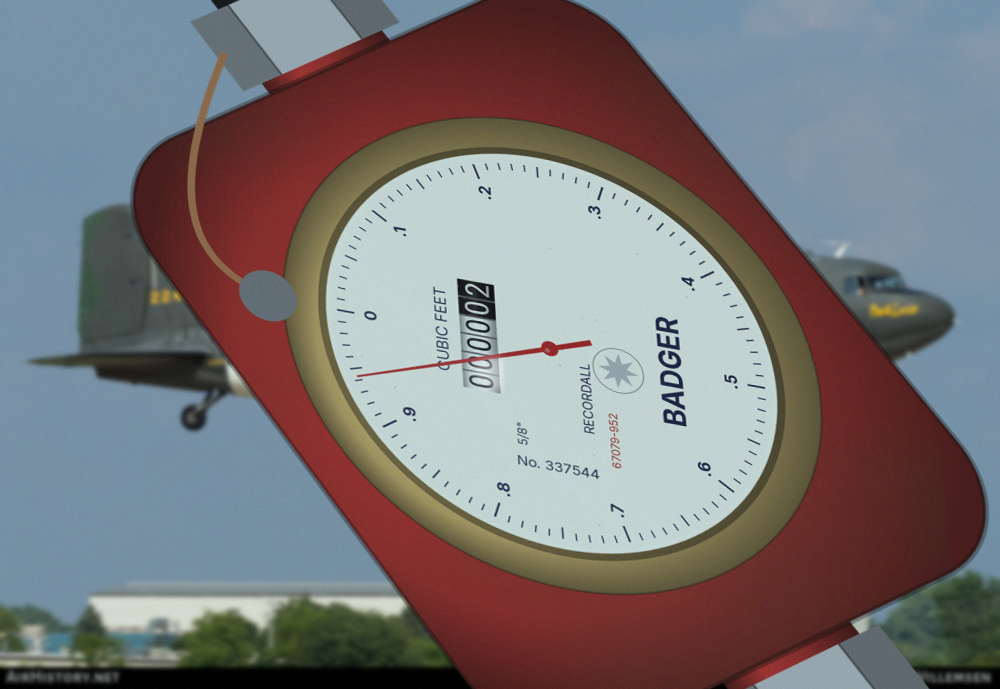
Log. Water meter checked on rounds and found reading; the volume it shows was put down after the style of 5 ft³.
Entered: 1.94 ft³
